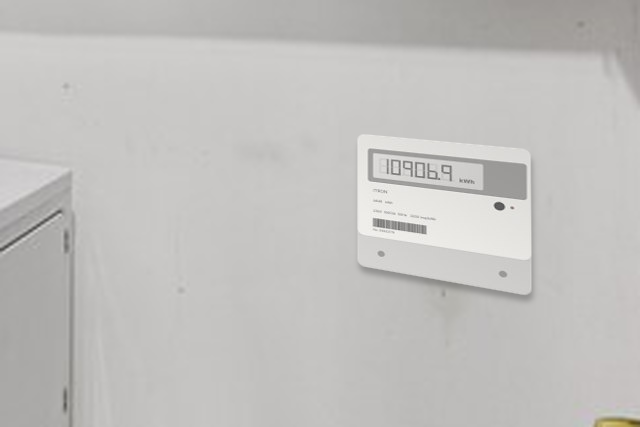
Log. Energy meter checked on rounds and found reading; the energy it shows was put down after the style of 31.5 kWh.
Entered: 10906.9 kWh
